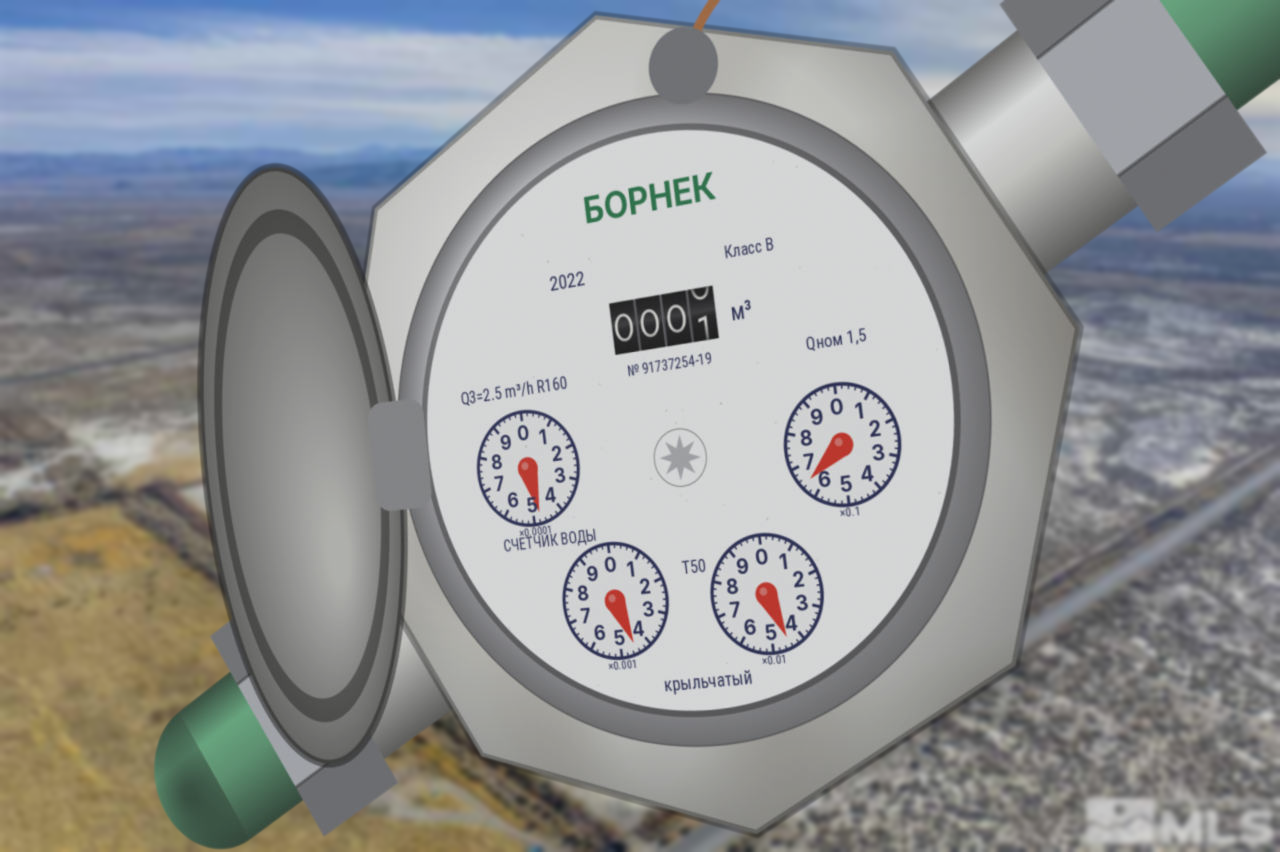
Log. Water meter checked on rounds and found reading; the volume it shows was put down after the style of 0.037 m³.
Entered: 0.6444 m³
